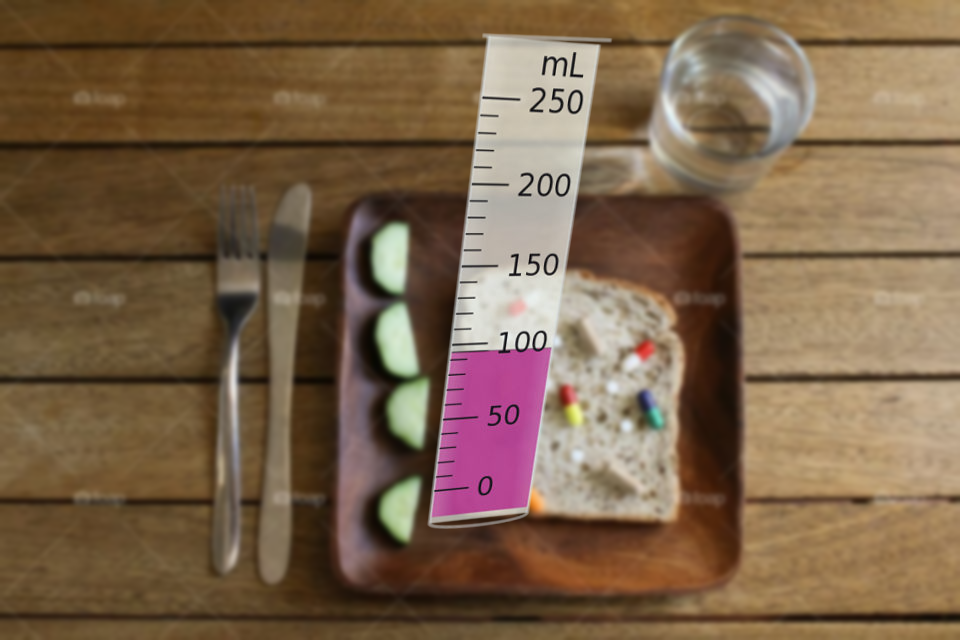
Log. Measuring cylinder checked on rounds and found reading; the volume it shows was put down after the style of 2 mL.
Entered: 95 mL
